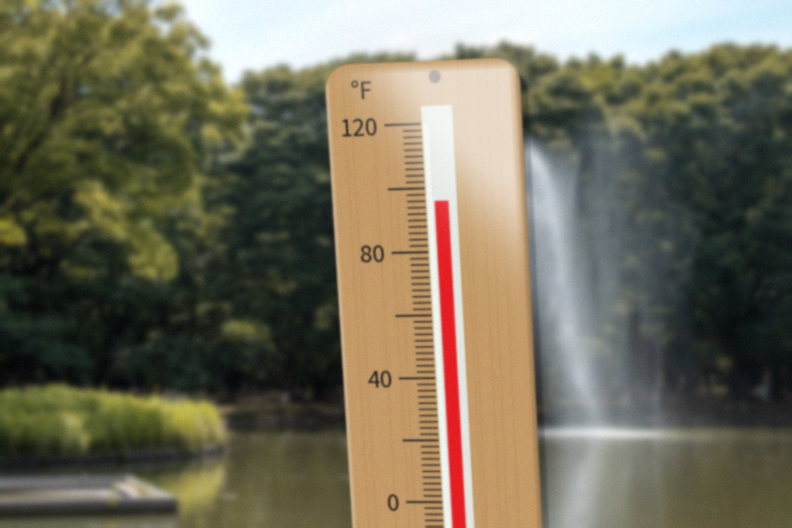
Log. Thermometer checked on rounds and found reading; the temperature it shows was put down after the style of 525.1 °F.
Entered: 96 °F
